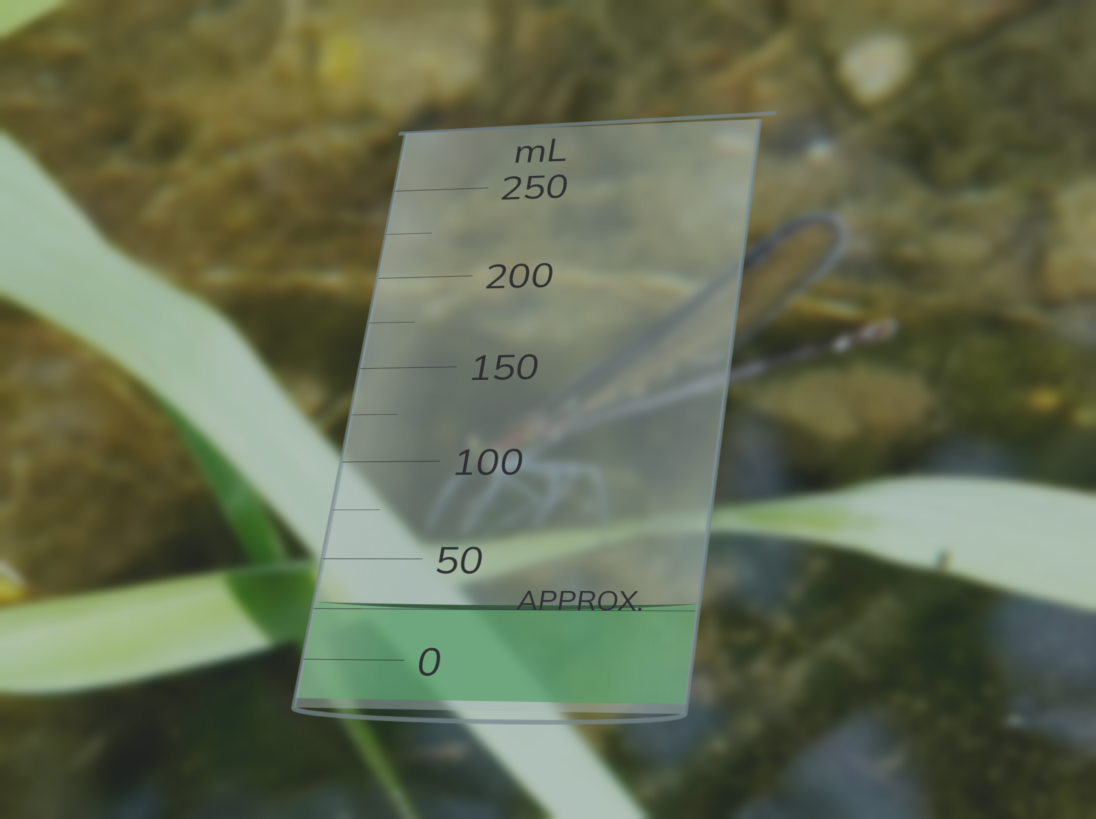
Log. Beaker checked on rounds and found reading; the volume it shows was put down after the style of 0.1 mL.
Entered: 25 mL
